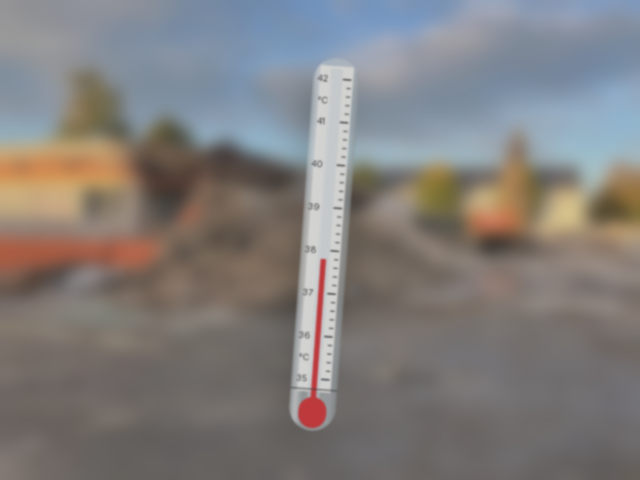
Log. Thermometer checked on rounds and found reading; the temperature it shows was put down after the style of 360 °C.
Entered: 37.8 °C
